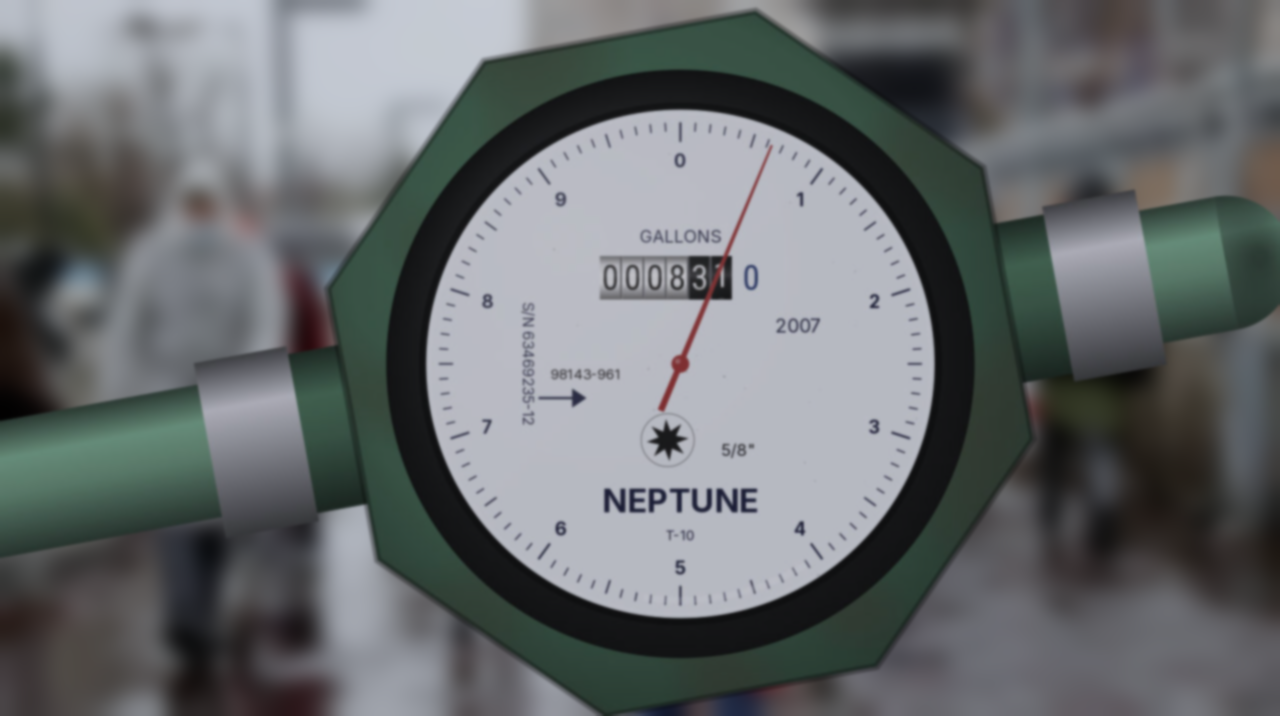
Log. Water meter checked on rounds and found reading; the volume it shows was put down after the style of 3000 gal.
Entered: 8310.6 gal
